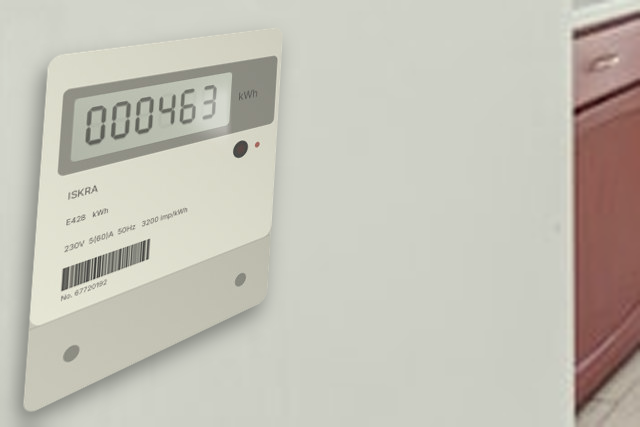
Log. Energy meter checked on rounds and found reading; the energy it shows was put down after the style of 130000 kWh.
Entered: 463 kWh
